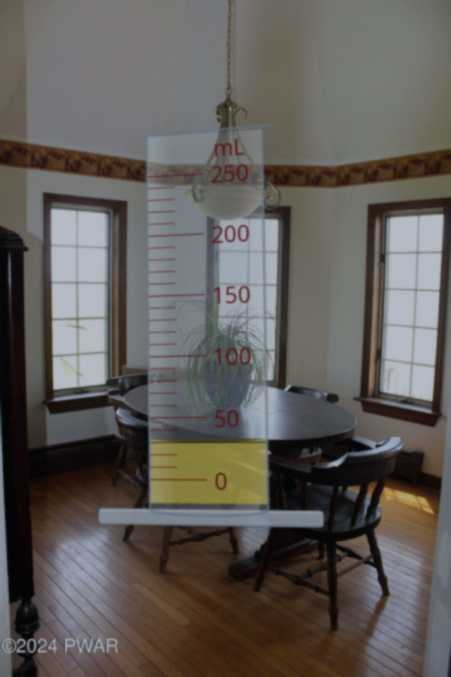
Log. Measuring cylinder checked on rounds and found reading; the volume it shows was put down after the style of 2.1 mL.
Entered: 30 mL
